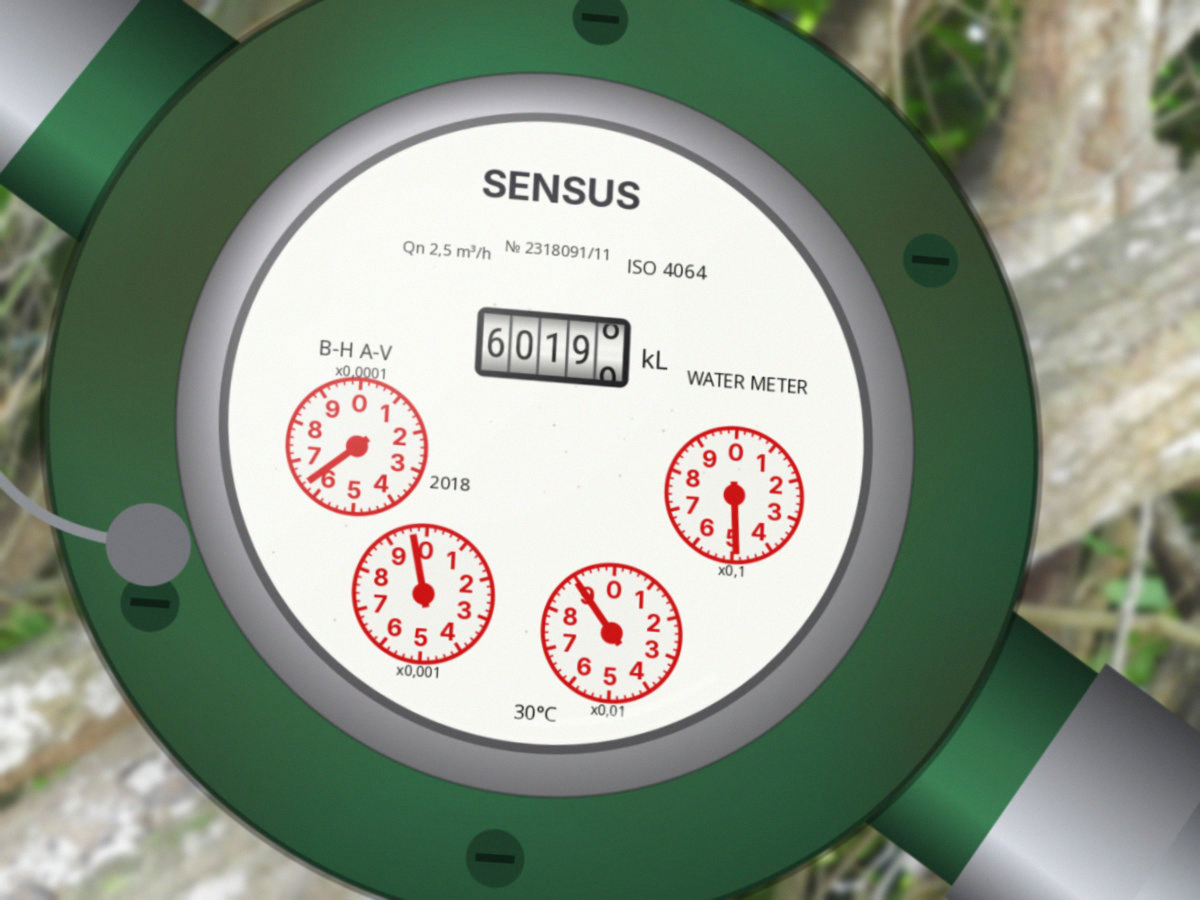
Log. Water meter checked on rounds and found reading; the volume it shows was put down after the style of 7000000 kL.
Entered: 60198.4896 kL
